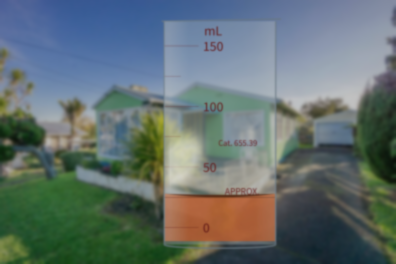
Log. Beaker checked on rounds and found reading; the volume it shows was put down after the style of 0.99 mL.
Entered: 25 mL
